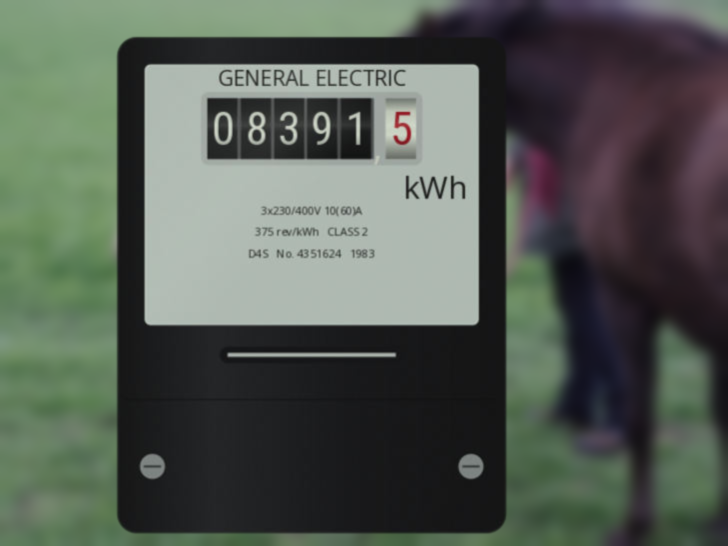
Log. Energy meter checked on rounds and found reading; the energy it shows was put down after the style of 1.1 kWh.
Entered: 8391.5 kWh
